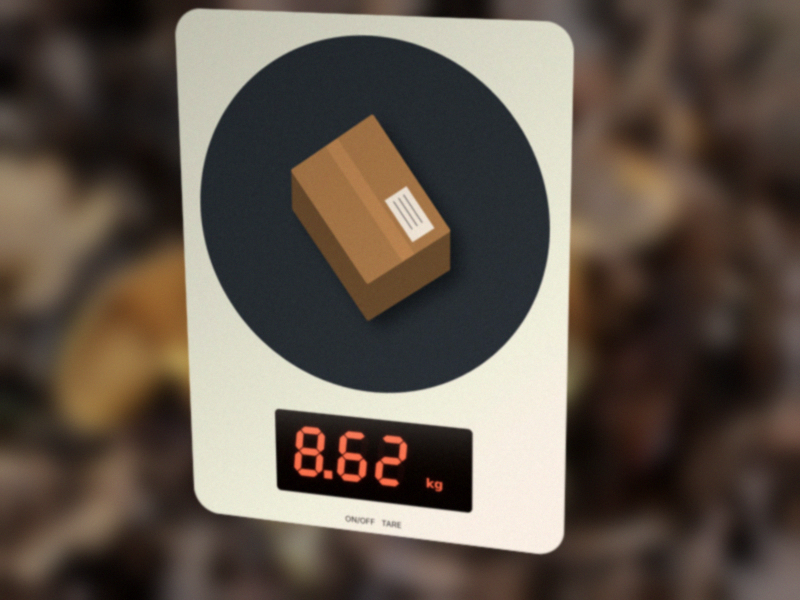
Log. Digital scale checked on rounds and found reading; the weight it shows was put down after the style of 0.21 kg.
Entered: 8.62 kg
